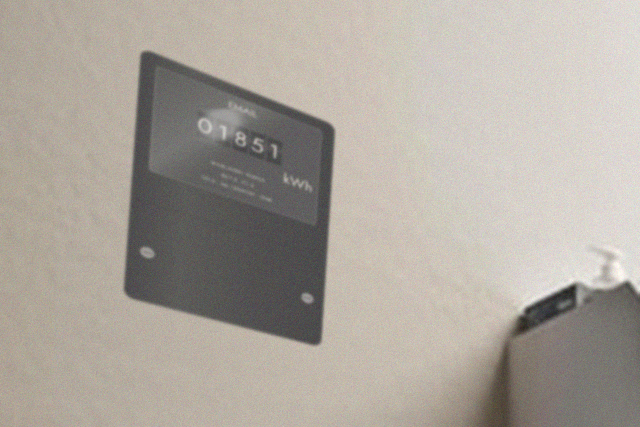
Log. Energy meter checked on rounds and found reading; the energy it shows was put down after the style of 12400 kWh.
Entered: 1851 kWh
